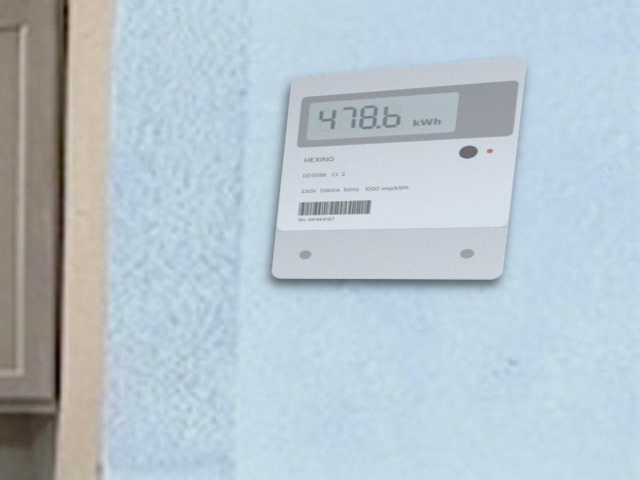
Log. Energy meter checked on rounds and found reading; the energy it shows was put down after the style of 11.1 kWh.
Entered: 478.6 kWh
